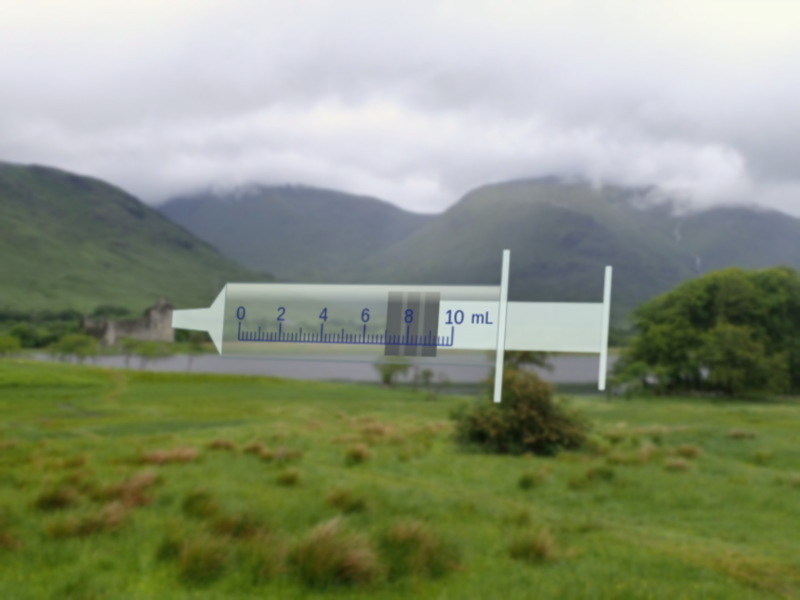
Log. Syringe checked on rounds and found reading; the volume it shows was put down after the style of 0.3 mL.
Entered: 7 mL
